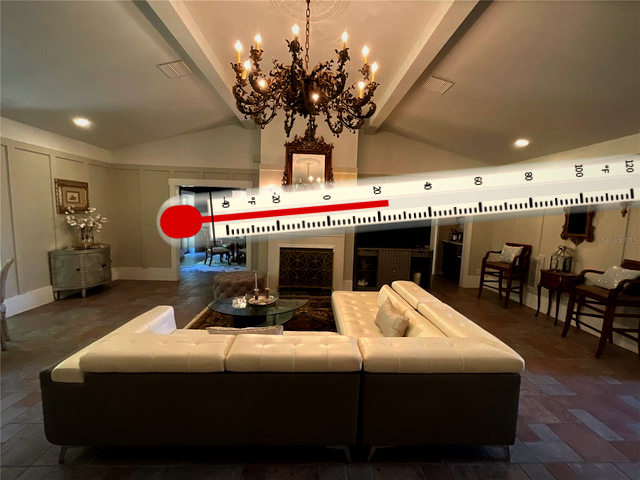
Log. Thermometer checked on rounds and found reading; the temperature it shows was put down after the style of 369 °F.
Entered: 24 °F
